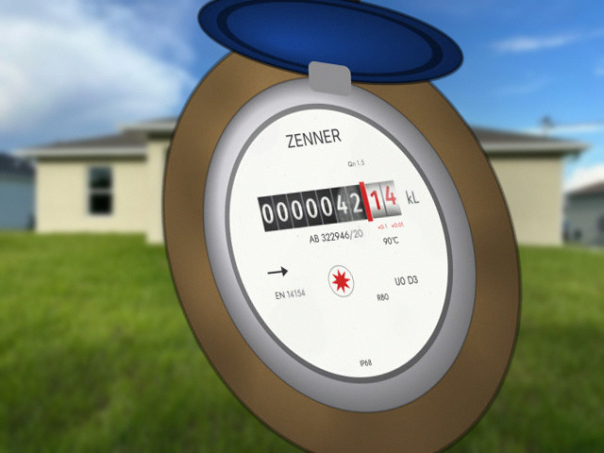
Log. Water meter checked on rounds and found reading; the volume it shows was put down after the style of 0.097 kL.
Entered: 42.14 kL
